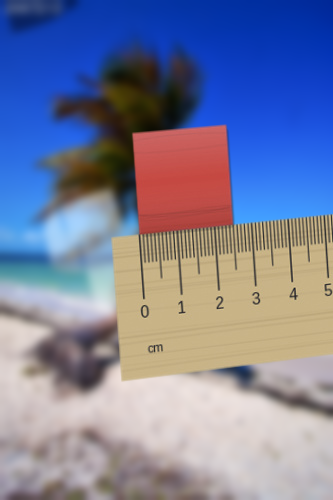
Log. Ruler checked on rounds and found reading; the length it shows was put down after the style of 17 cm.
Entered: 2.5 cm
